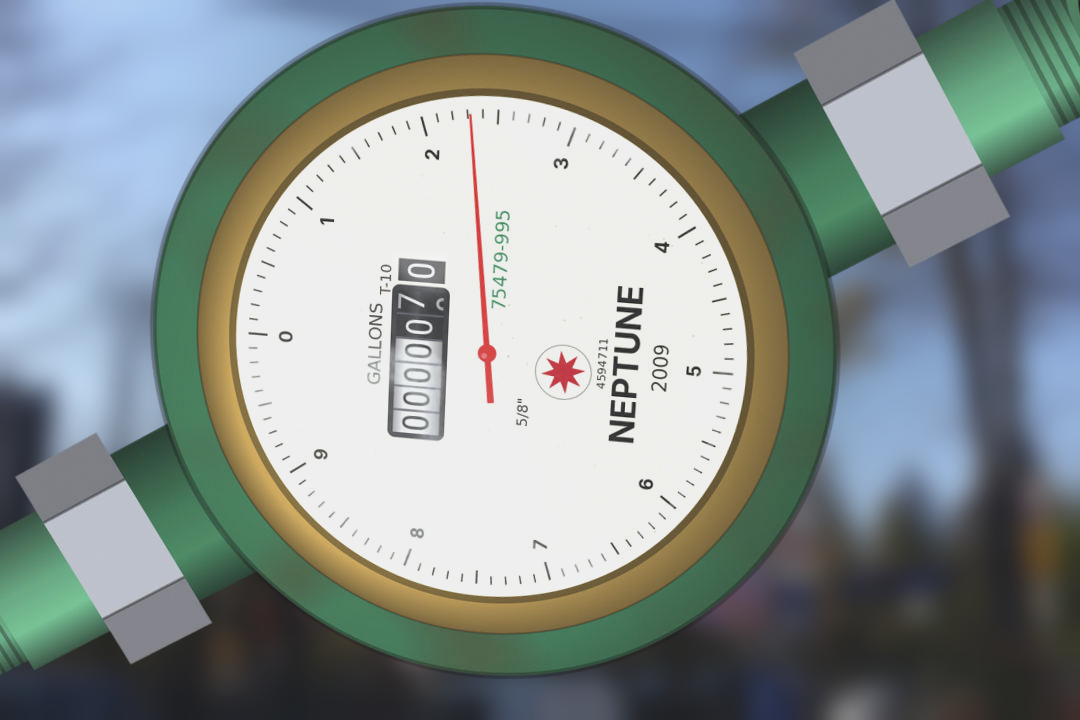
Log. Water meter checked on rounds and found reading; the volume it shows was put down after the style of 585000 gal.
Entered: 72.3 gal
